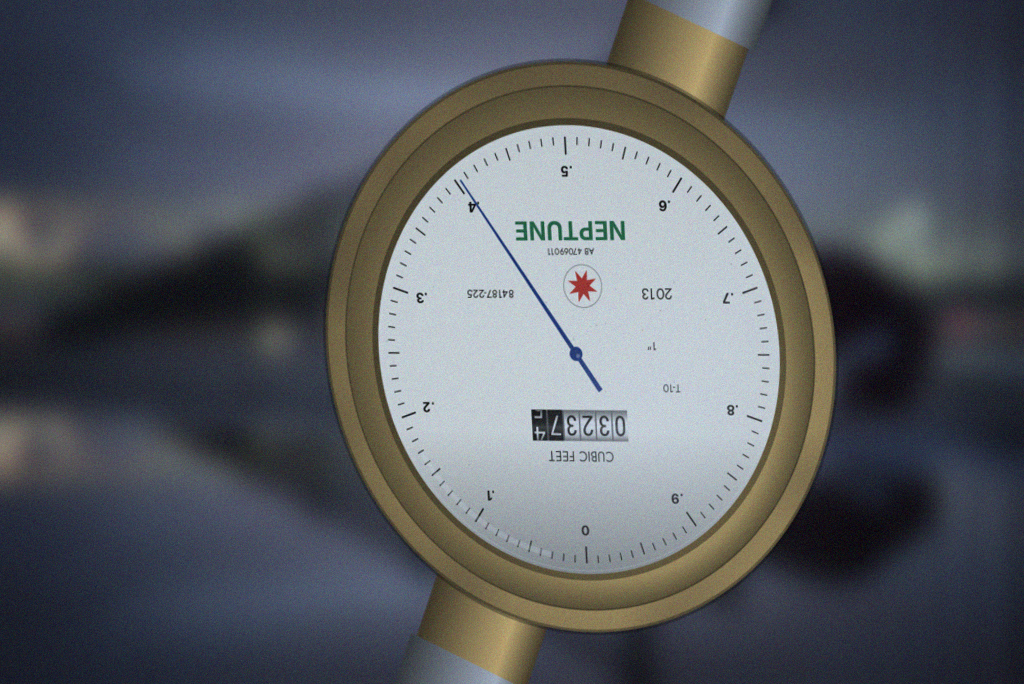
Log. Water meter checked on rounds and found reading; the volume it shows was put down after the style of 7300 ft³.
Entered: 32374.40 ft³
